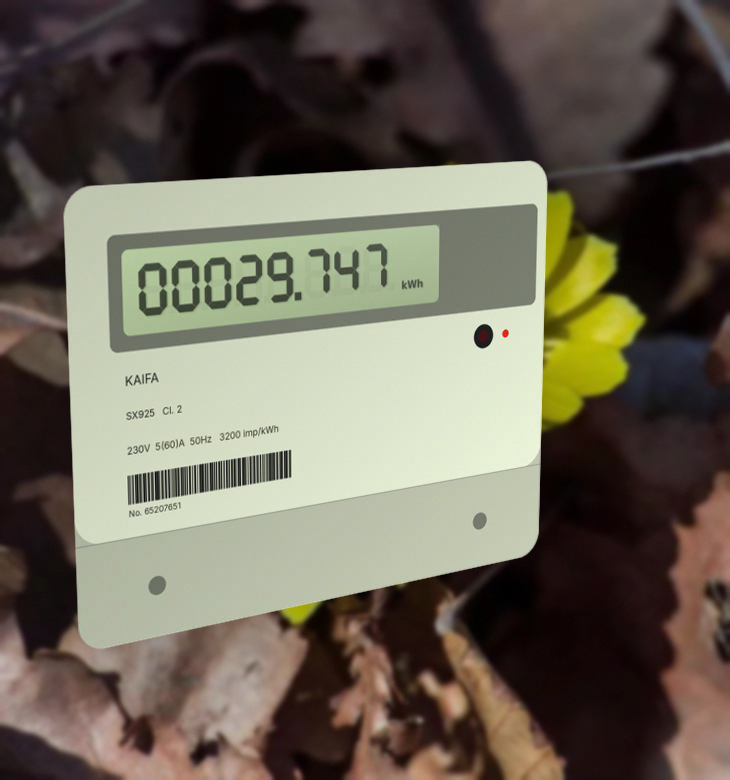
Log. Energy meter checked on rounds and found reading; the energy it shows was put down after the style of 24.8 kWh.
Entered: 29.747 kWh
